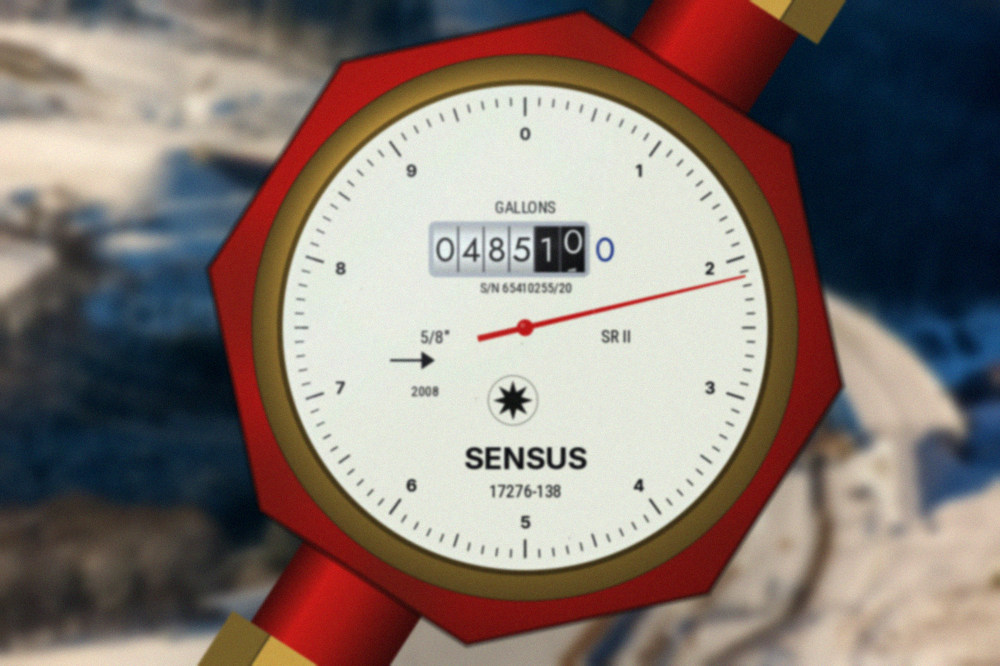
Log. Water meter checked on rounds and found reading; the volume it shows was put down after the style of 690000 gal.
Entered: 485102.1 gal
